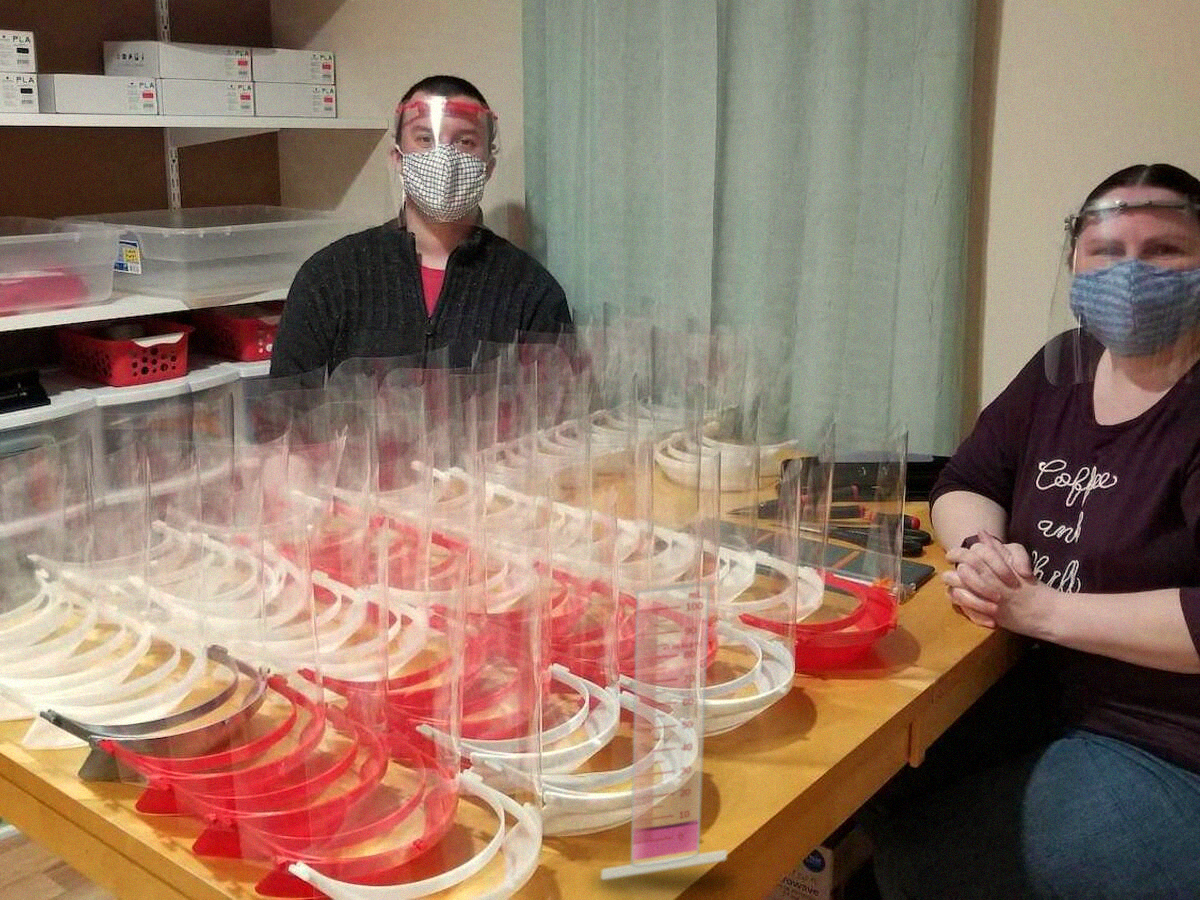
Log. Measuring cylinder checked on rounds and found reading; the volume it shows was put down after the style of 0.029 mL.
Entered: 5 mL
